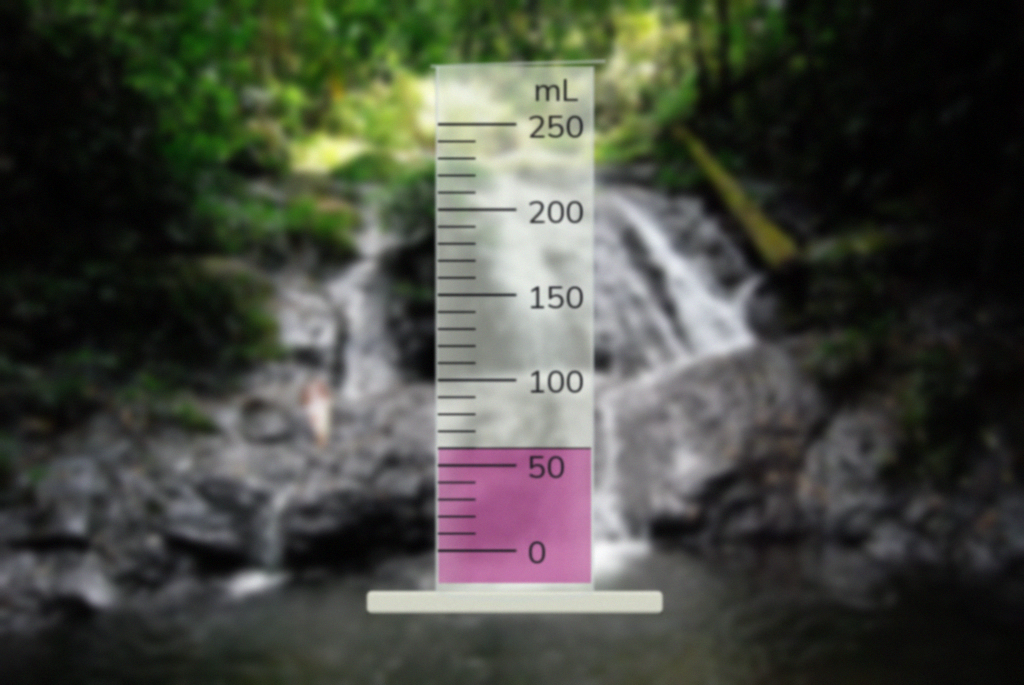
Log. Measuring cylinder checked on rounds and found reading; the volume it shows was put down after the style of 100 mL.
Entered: 60 mL
